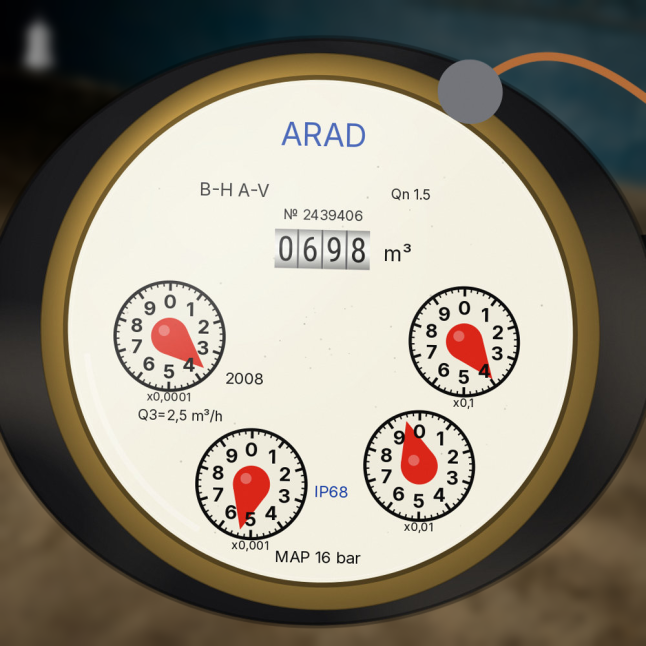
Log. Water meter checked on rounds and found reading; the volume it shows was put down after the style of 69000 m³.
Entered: 698.3953 m³
